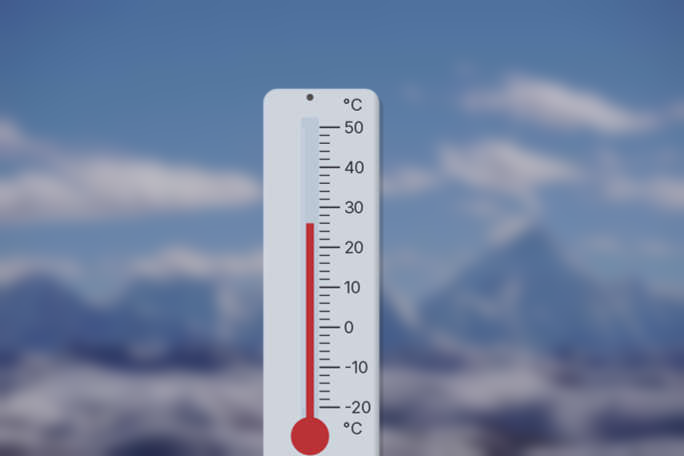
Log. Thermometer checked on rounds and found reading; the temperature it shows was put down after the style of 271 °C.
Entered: 26 °C
